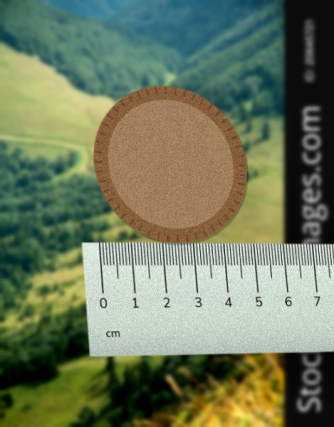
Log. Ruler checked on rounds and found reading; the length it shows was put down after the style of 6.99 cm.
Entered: 5 cm
